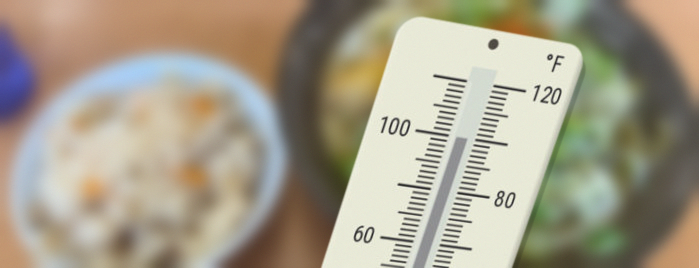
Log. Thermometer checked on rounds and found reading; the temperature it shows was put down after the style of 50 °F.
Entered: 100 °F
